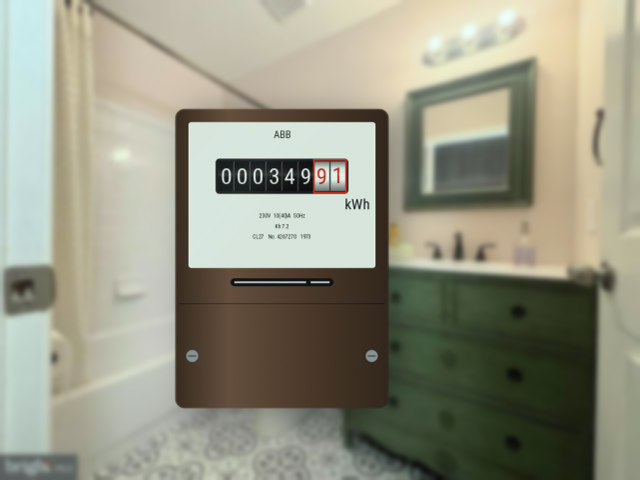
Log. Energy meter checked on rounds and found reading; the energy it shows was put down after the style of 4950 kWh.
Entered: 349.91 kWh
